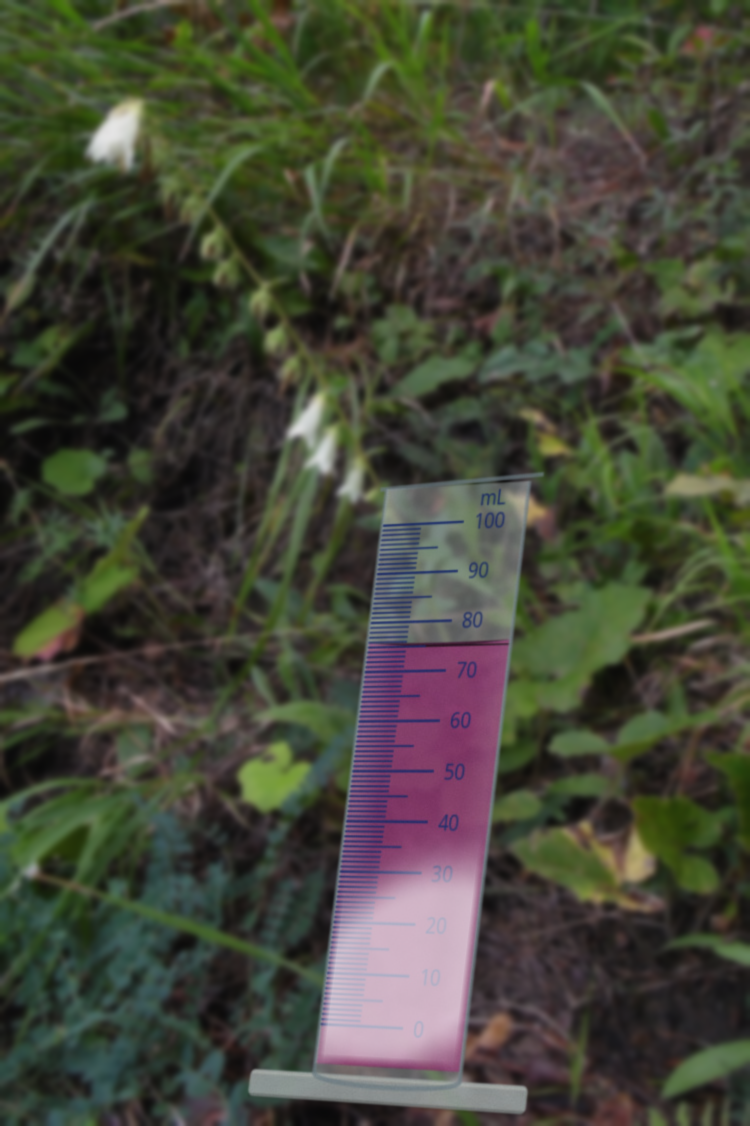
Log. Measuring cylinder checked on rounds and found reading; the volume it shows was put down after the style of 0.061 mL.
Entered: 75 mL
